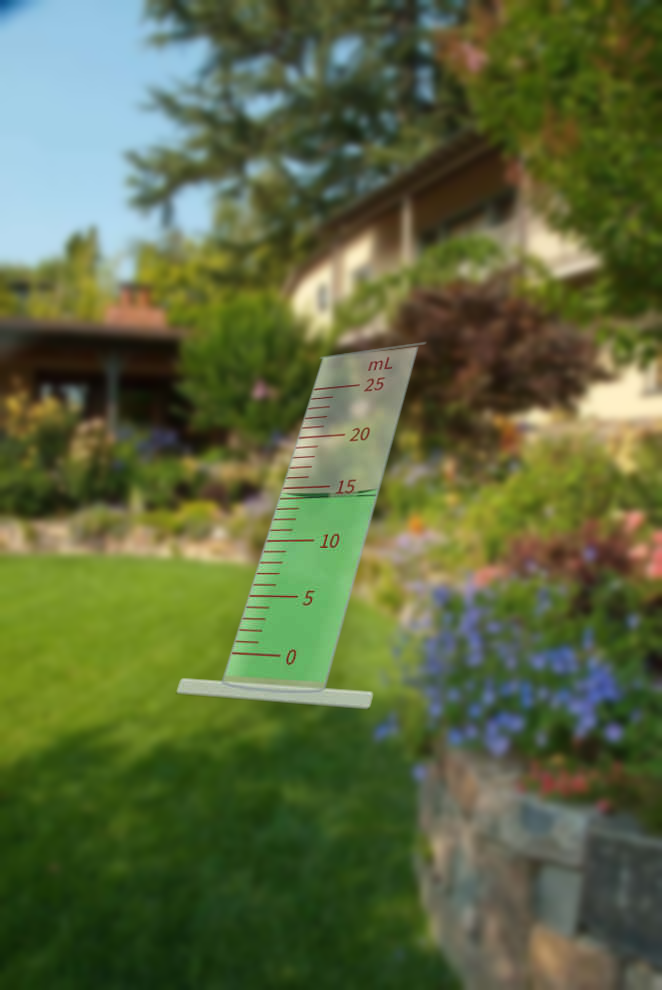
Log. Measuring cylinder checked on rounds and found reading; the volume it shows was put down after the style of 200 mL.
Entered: 14 mL
